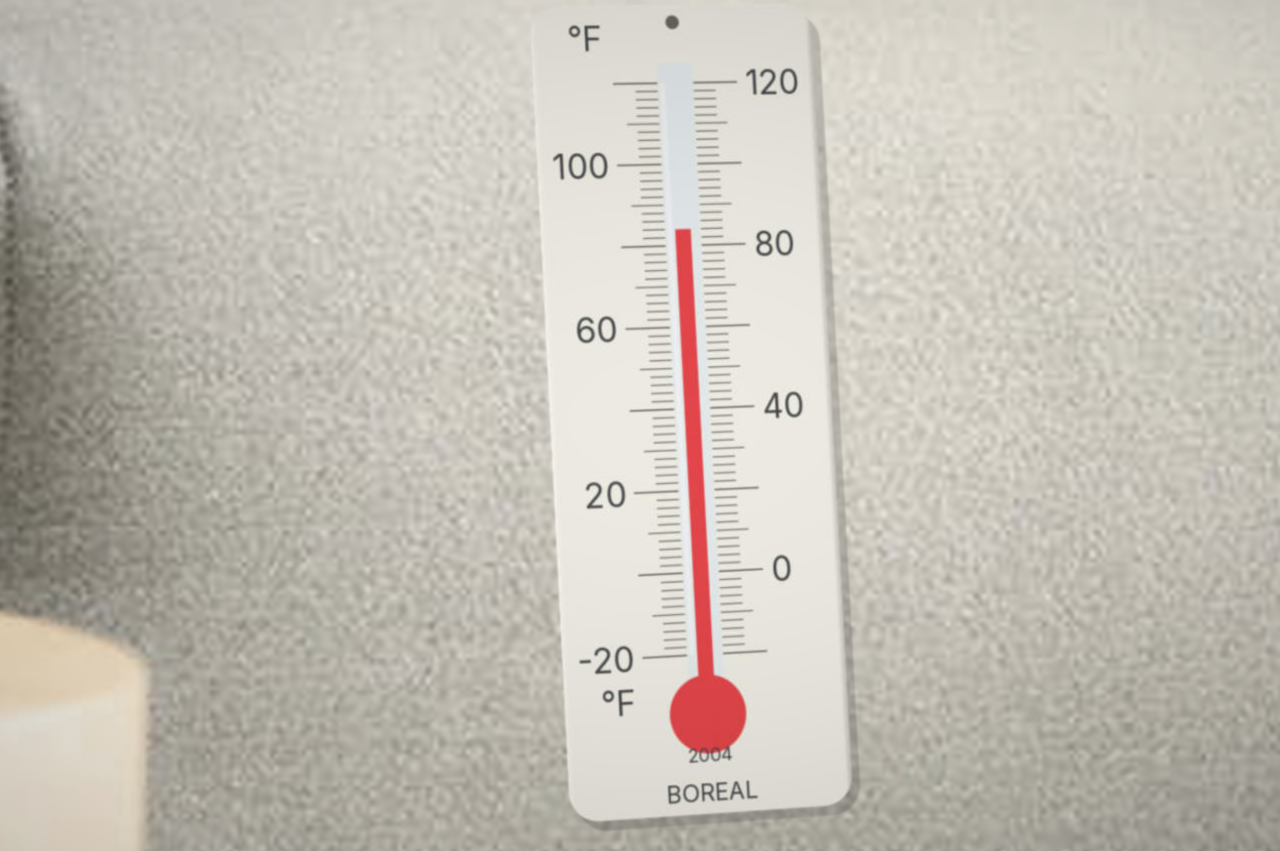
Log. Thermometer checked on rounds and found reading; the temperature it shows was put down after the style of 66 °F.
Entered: 84 °F
